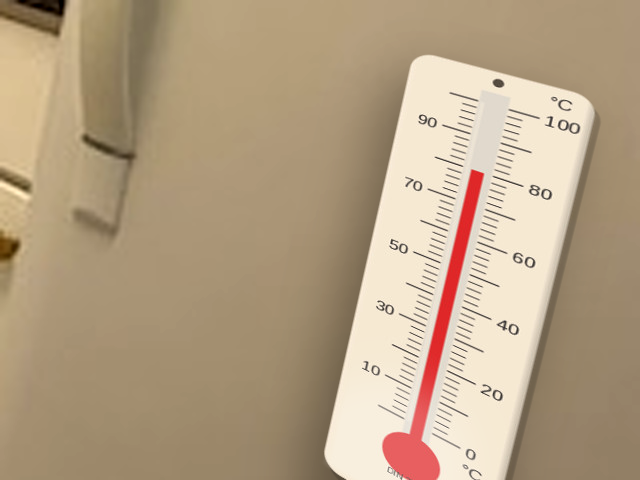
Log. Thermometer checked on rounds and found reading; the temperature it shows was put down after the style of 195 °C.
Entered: 80 °C
